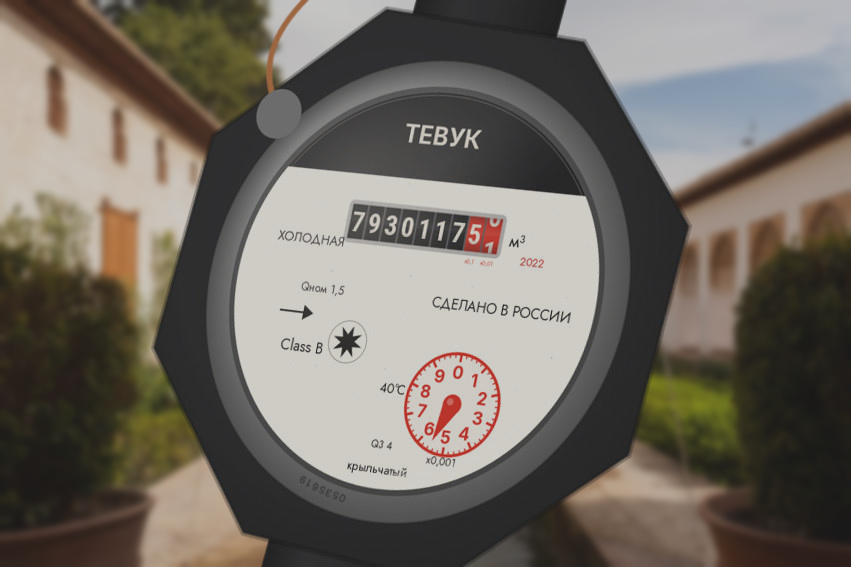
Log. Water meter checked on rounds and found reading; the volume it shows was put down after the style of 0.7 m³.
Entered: 7930117.505 m³
